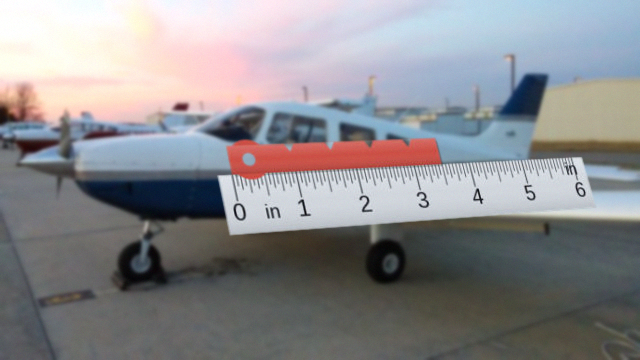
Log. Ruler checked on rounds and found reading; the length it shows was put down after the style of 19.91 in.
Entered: 3.5 in
